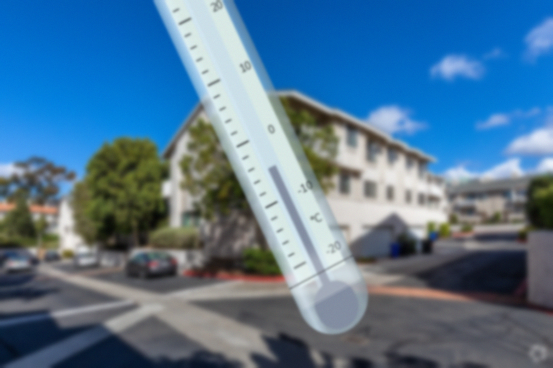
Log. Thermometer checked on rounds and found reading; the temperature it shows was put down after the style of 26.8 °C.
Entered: -5 °C
